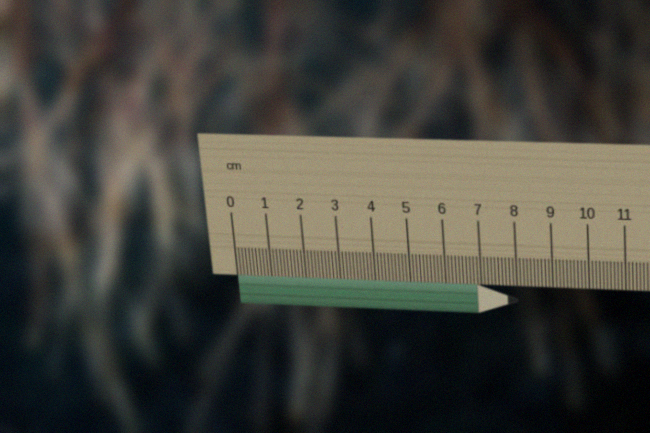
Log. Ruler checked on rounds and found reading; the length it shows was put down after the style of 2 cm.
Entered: 8 cm
